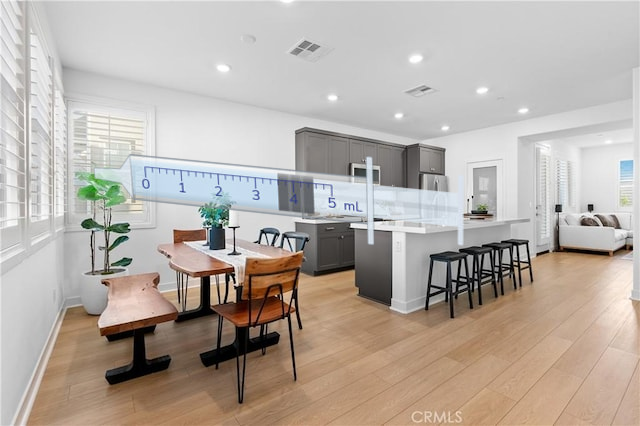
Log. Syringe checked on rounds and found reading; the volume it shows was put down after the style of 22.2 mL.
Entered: 3.6 mL
